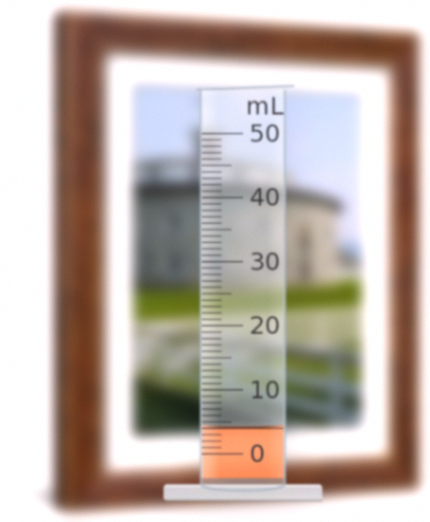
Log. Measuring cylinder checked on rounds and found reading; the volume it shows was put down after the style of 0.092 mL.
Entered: 4 mL
